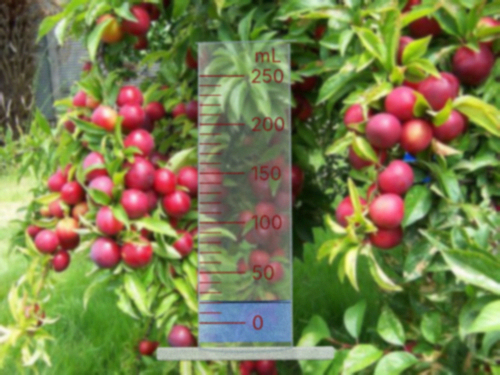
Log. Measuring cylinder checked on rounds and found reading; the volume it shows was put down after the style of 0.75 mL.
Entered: 20 mL
